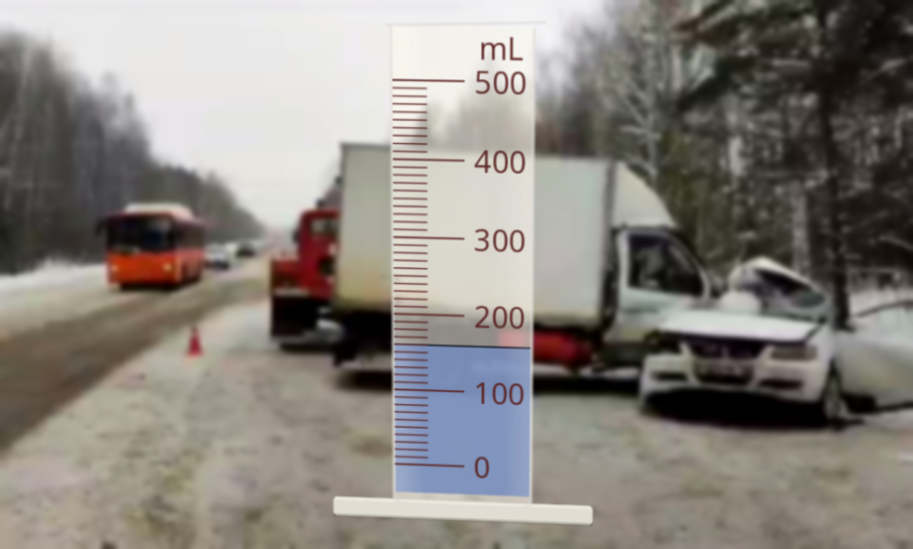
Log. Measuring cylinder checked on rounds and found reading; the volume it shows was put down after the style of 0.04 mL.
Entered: 160 mL
